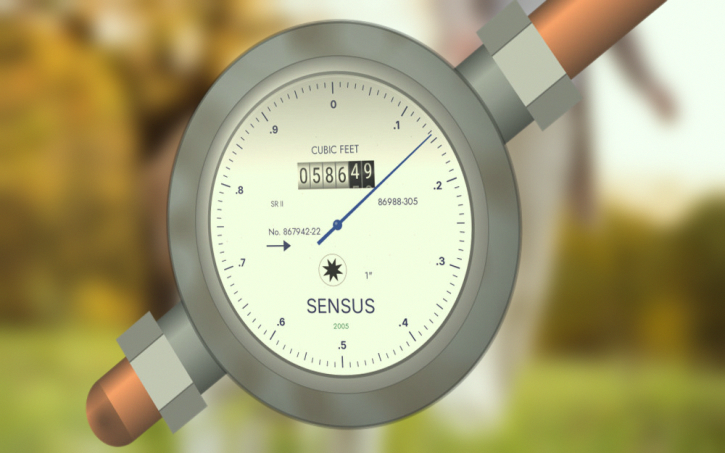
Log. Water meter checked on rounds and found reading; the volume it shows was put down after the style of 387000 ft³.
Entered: 58649.14 ft³
